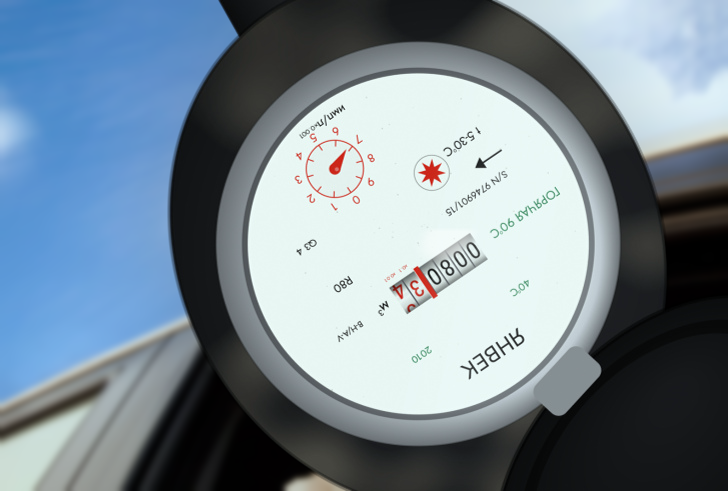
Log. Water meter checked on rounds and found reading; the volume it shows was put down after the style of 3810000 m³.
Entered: 80.336 m³
